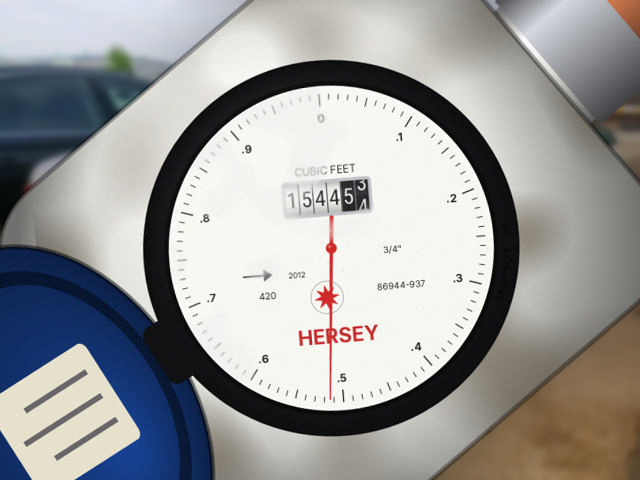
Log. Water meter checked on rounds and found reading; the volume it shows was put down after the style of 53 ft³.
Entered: 154453.51 ft³
